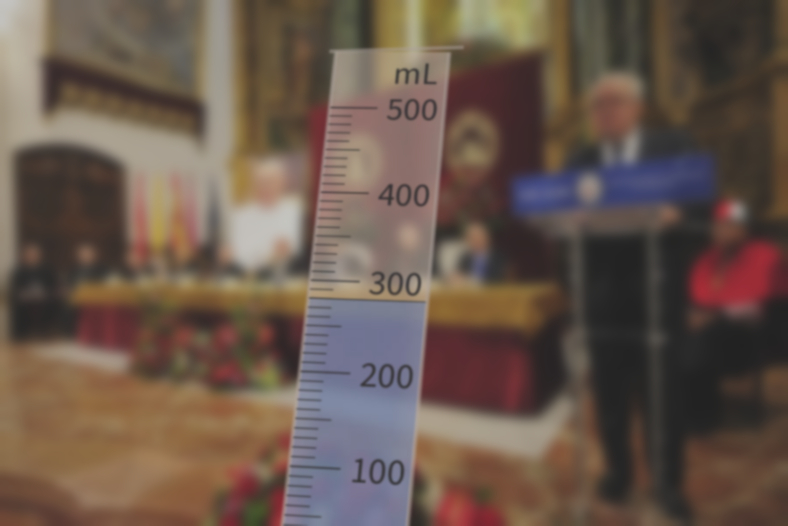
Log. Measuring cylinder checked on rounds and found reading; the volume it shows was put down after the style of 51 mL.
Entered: 280 mL
